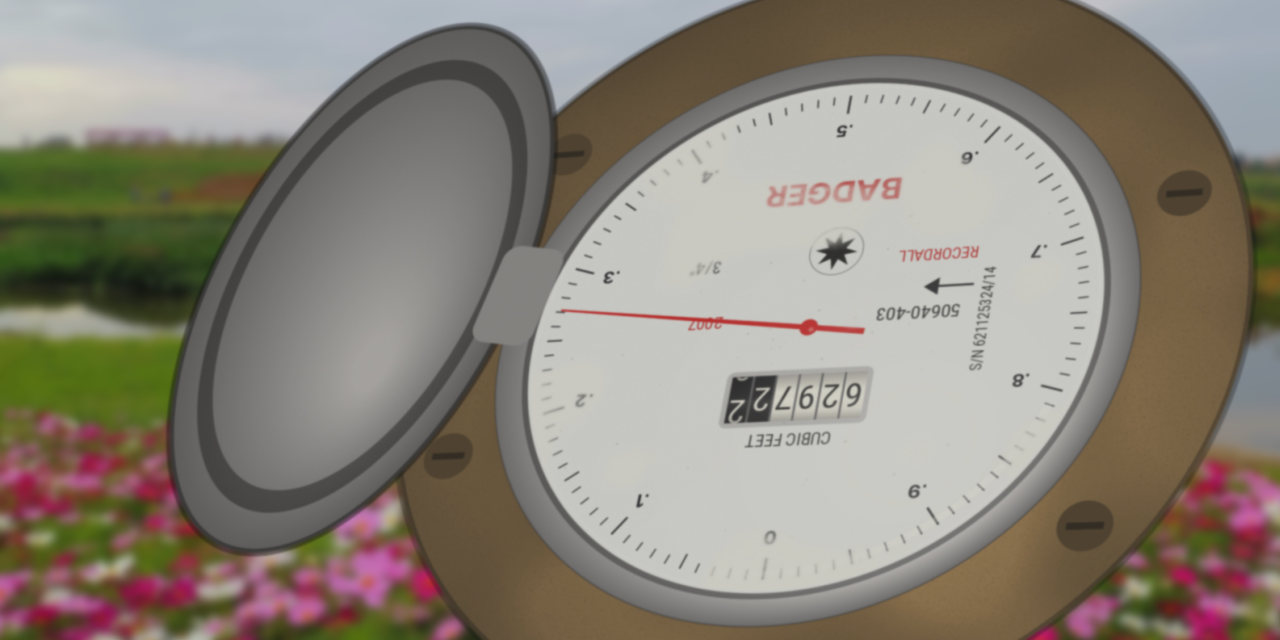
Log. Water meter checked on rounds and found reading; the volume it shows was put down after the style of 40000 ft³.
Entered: 629722.27 ft³
